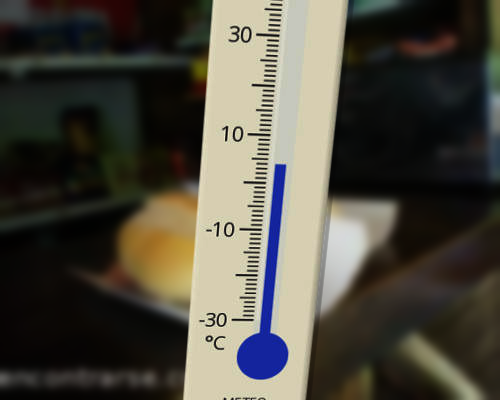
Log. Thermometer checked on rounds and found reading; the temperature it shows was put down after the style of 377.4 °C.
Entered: 4 °C
